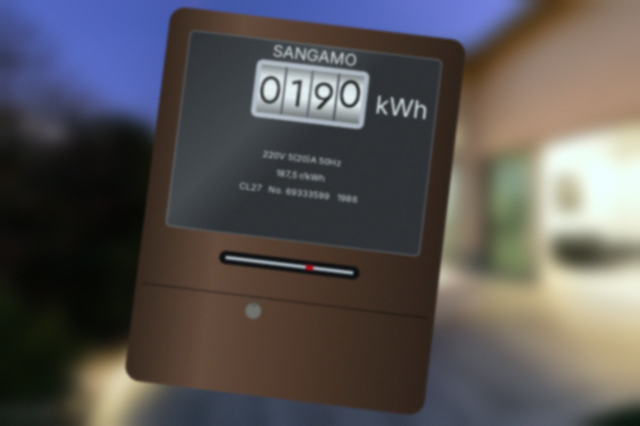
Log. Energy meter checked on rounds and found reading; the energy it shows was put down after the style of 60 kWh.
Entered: 190 kWh
